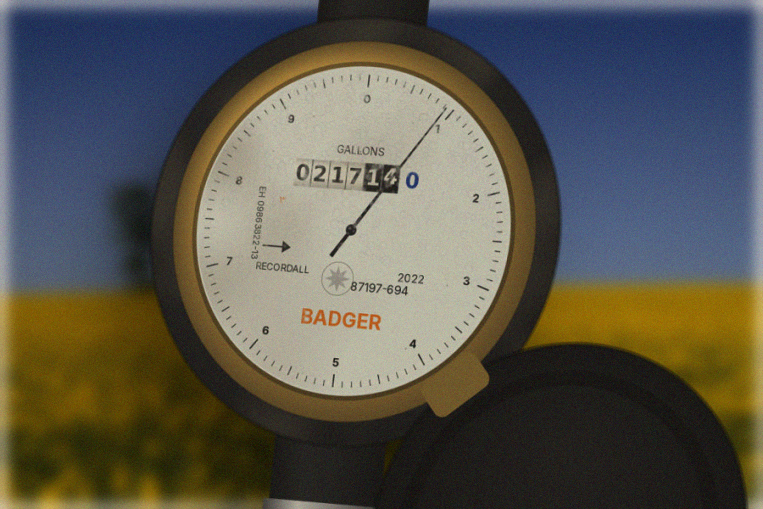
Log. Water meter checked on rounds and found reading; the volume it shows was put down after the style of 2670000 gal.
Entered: 217140.9 gal
